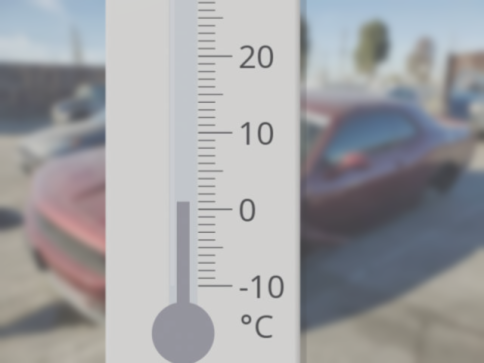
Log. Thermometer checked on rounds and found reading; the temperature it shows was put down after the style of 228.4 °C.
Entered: 1 °C
